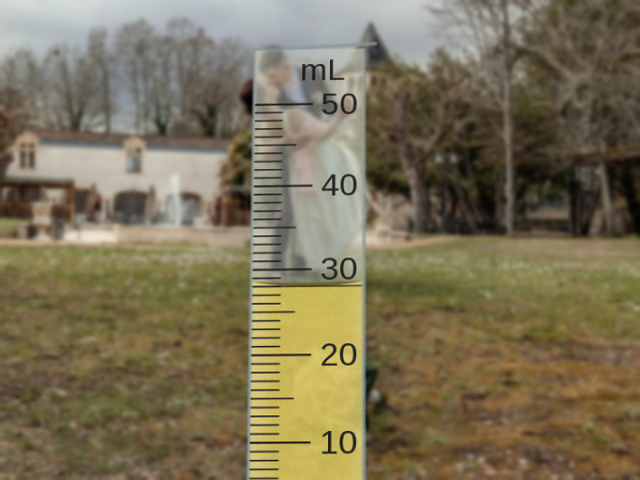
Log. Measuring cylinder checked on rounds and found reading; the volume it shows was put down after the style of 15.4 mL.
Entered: 28 mL
